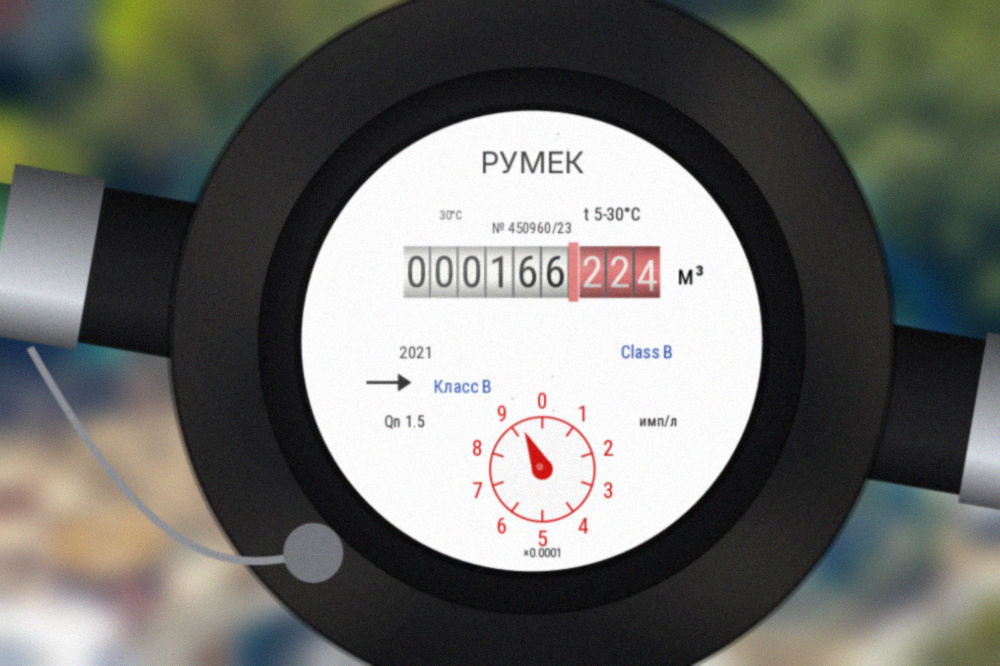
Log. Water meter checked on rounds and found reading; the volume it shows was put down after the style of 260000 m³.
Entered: 166.2239 m³
